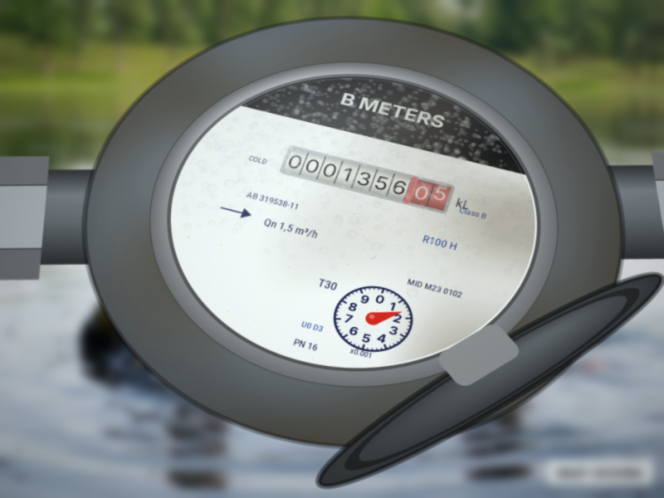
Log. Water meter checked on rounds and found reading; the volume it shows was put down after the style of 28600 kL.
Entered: 1356.051 kL
